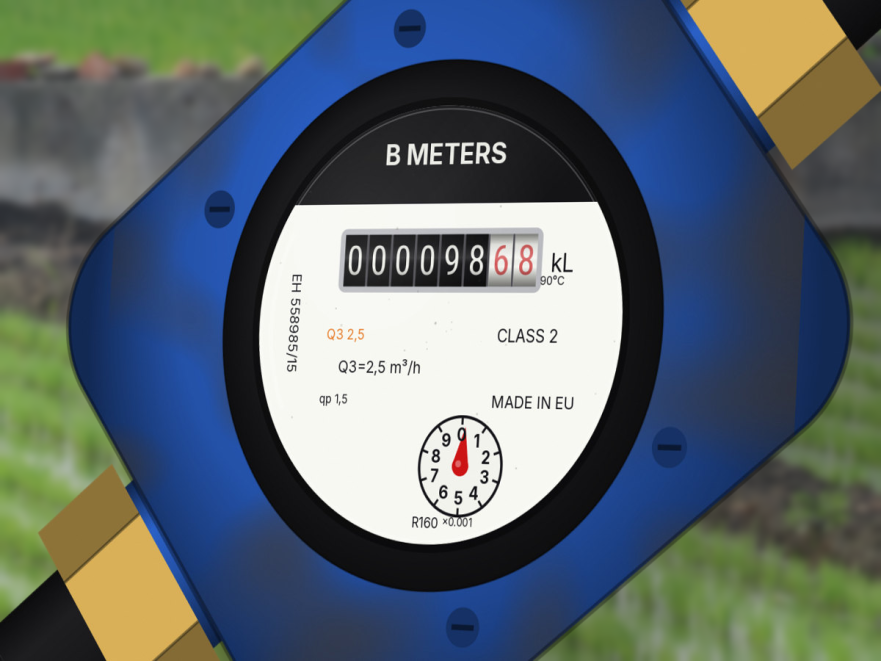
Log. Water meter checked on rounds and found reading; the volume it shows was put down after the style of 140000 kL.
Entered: 98.680 kL
